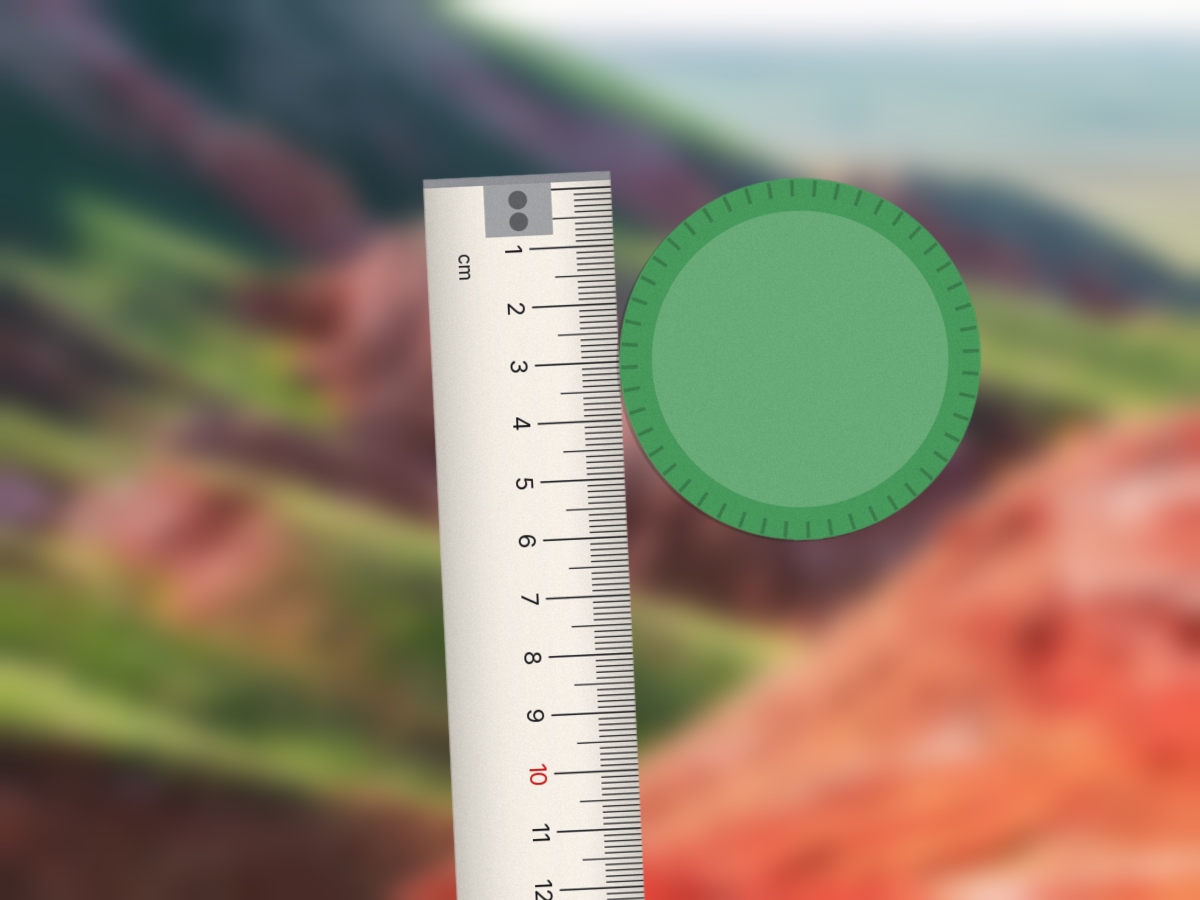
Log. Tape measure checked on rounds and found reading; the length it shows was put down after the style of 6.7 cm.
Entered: 6.2 cm
